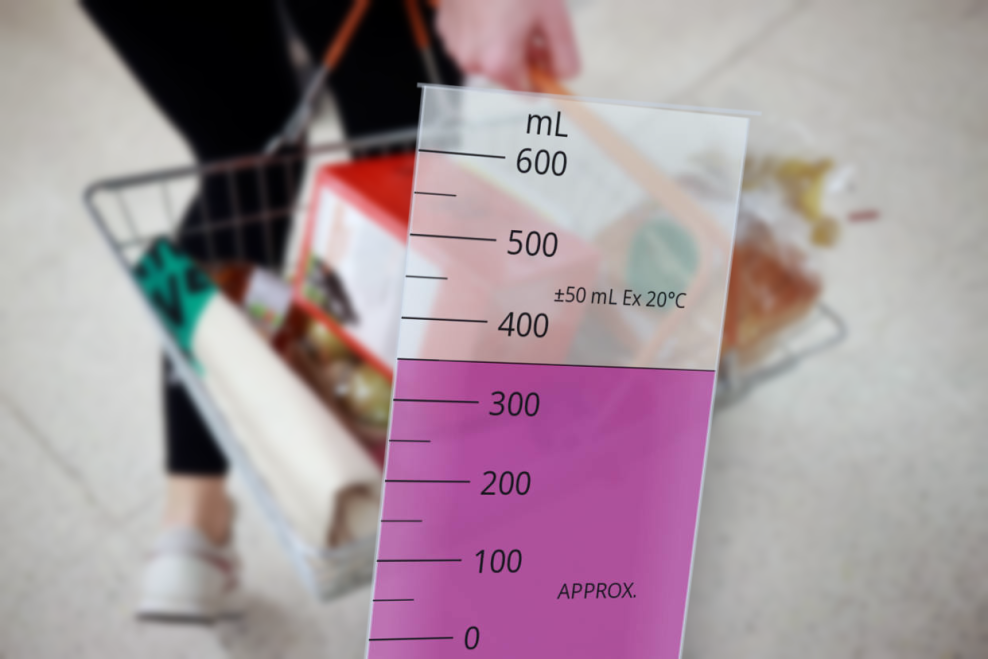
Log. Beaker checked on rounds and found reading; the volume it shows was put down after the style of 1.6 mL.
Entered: 350 mL
